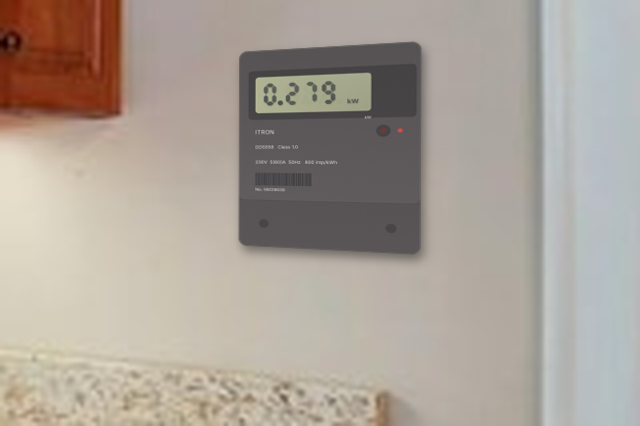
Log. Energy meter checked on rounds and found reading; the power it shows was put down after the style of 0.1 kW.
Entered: 0.279 kW
